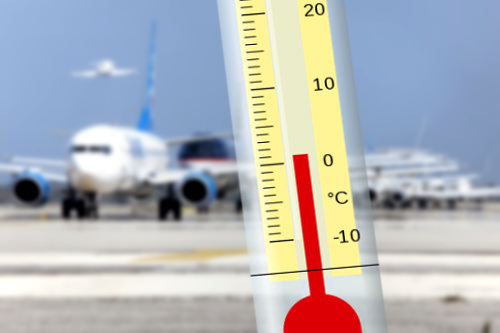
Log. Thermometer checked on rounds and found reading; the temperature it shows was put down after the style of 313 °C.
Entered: 1 °C
